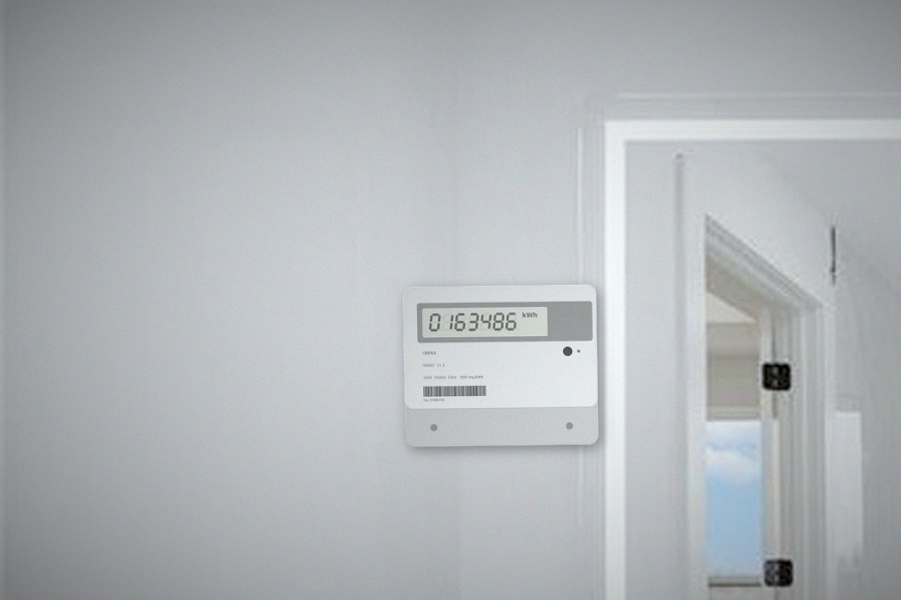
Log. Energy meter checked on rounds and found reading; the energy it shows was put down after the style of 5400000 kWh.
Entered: 163486 kWh
